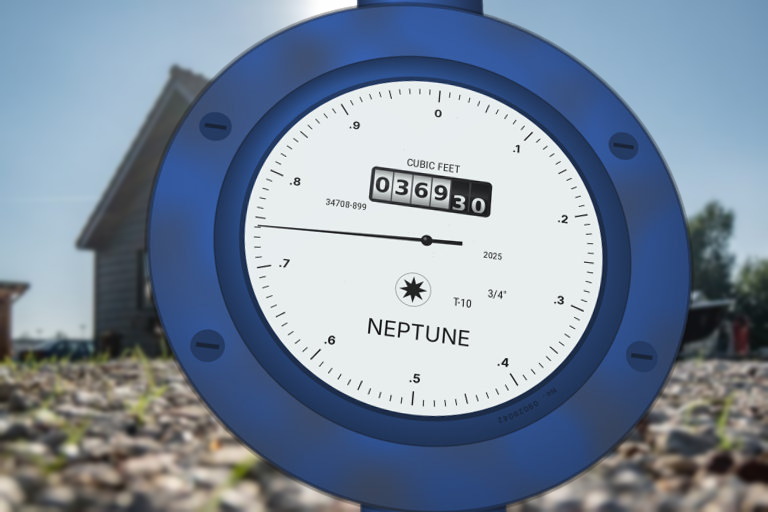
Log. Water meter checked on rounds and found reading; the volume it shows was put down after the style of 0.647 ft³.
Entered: 36929.74 ft³
